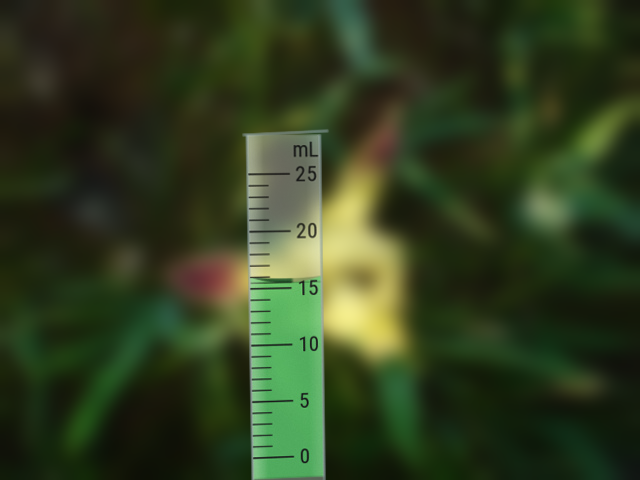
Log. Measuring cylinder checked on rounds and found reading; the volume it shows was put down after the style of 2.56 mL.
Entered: 15.5 mL
